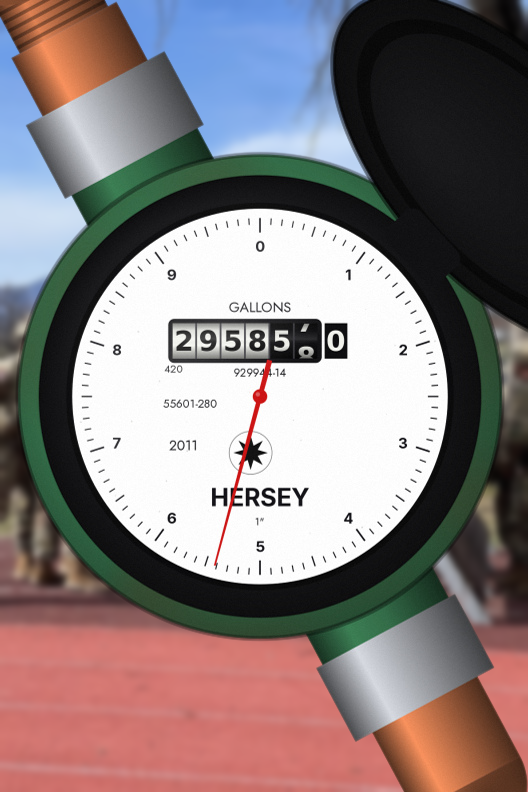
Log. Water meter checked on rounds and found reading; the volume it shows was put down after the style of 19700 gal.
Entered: 2958575.4 gal
